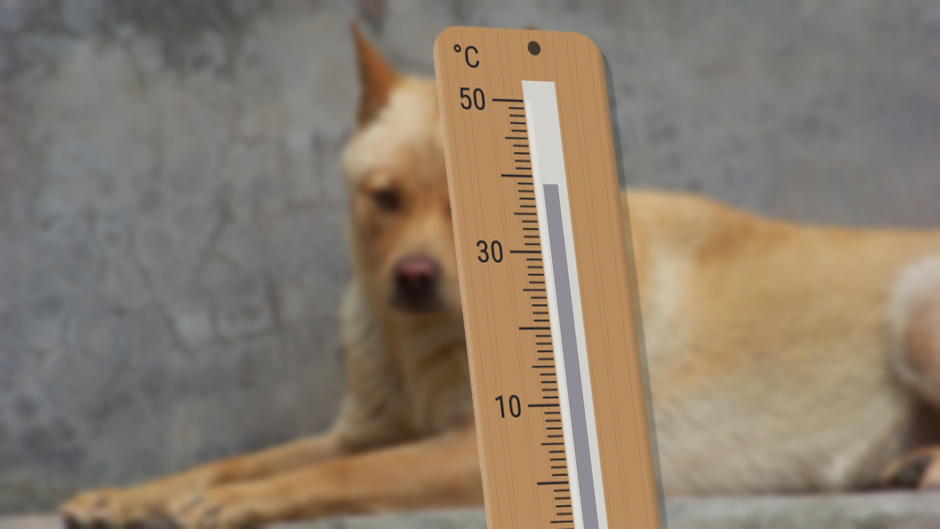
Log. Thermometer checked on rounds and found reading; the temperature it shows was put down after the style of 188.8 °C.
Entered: 39 °C
